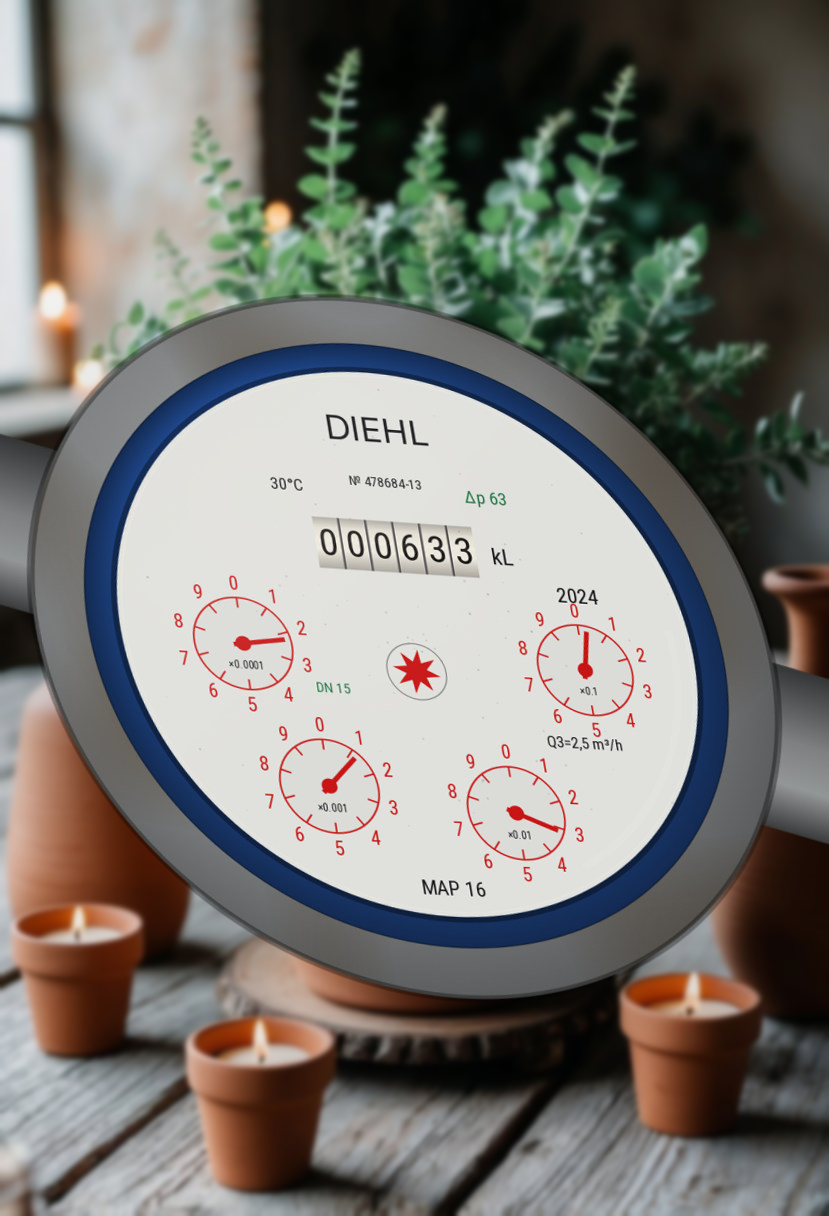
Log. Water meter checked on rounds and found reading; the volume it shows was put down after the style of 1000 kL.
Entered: 633.0312 kL
